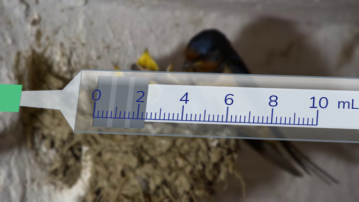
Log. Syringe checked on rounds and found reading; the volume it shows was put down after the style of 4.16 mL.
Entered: 0 mL
